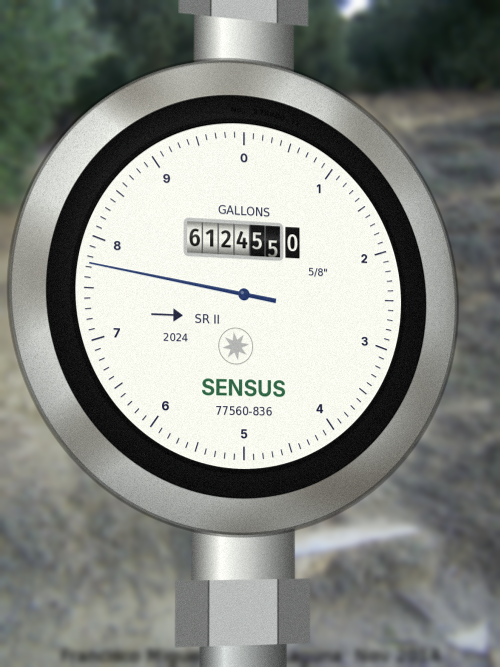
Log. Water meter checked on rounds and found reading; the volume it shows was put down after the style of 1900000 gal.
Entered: 6124547.7 gal
